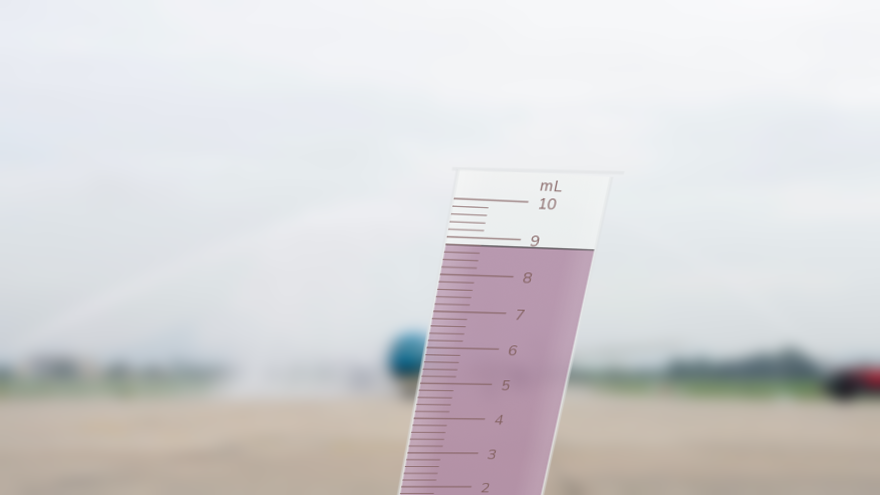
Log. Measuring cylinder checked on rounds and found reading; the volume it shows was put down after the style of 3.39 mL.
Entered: 8.8 mL
